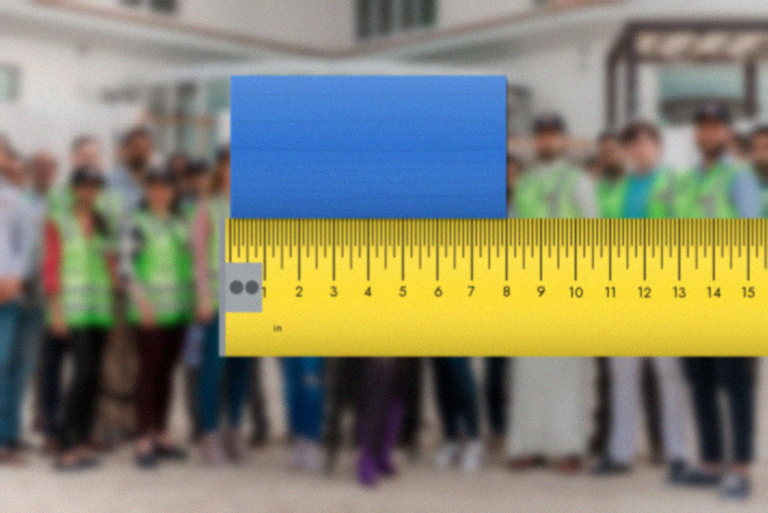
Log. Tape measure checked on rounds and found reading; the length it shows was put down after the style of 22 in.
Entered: 8 in
